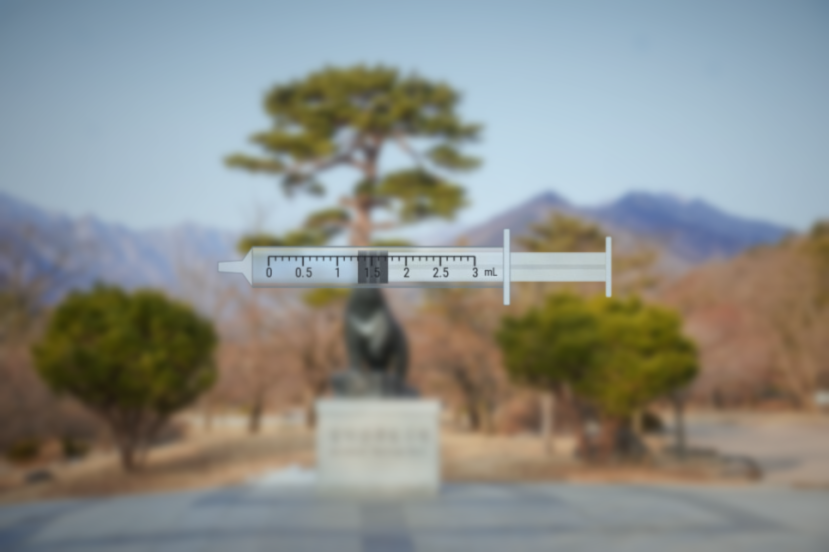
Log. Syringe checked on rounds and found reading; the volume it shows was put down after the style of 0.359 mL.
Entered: 1.3 mL
